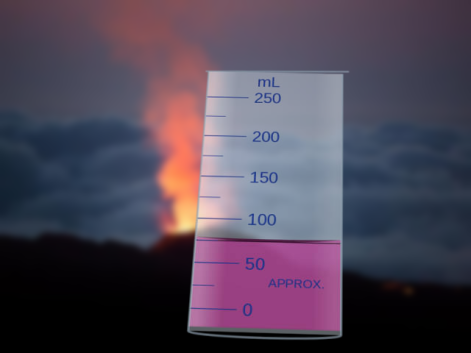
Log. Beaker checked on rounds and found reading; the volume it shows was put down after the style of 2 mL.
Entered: 75 mL
